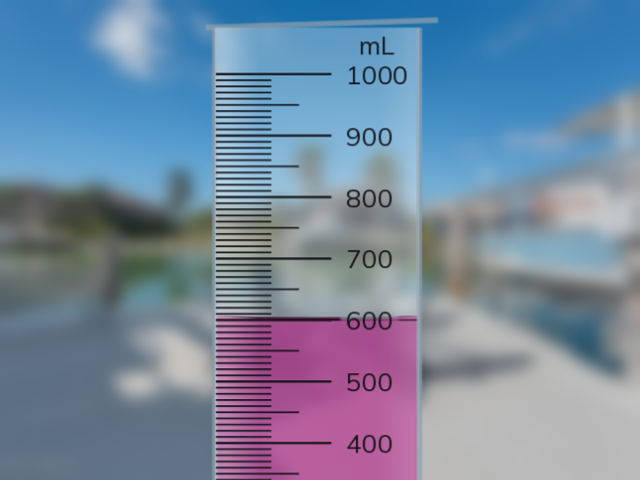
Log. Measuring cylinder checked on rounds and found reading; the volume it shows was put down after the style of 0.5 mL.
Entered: 600 mL
